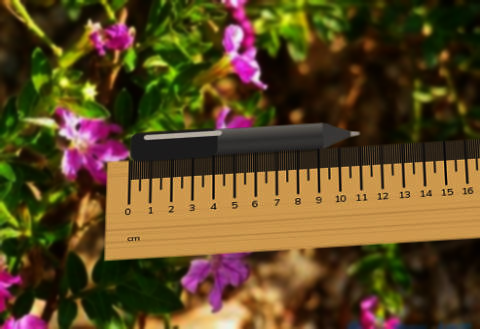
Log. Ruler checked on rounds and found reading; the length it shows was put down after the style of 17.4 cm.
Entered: 11 cm
